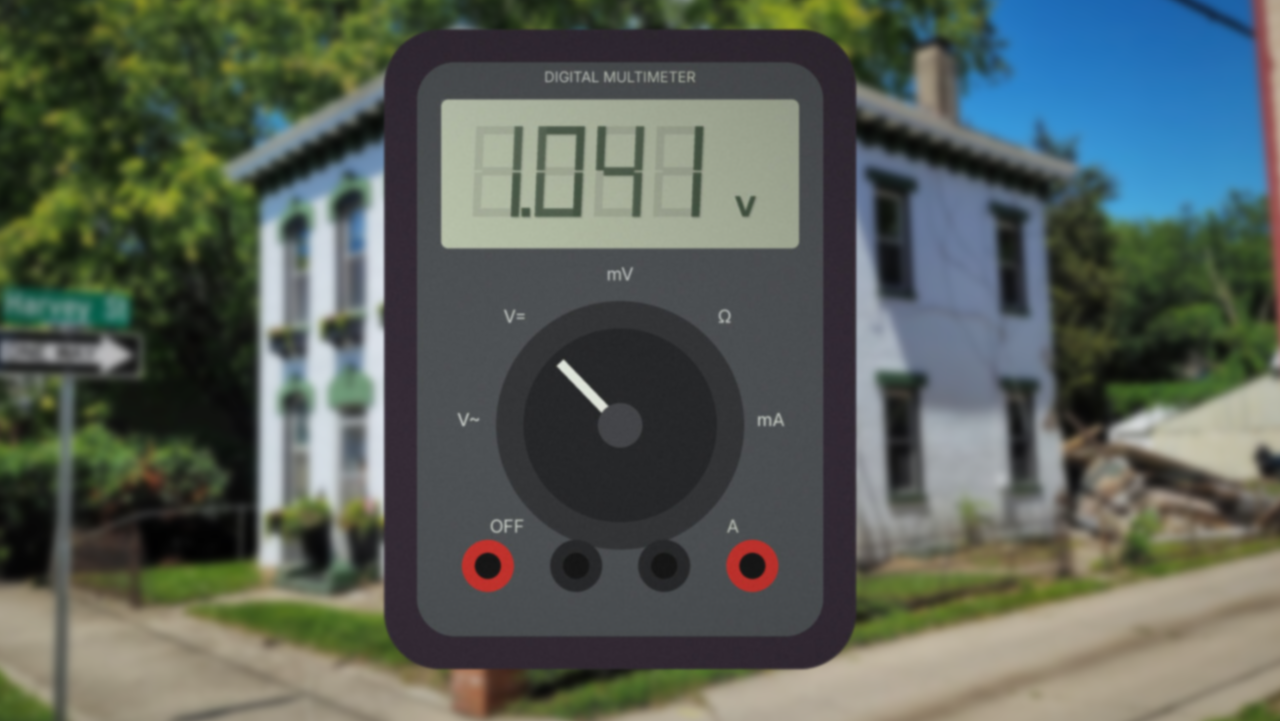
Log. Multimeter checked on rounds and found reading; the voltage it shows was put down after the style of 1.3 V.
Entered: 1.041 V
